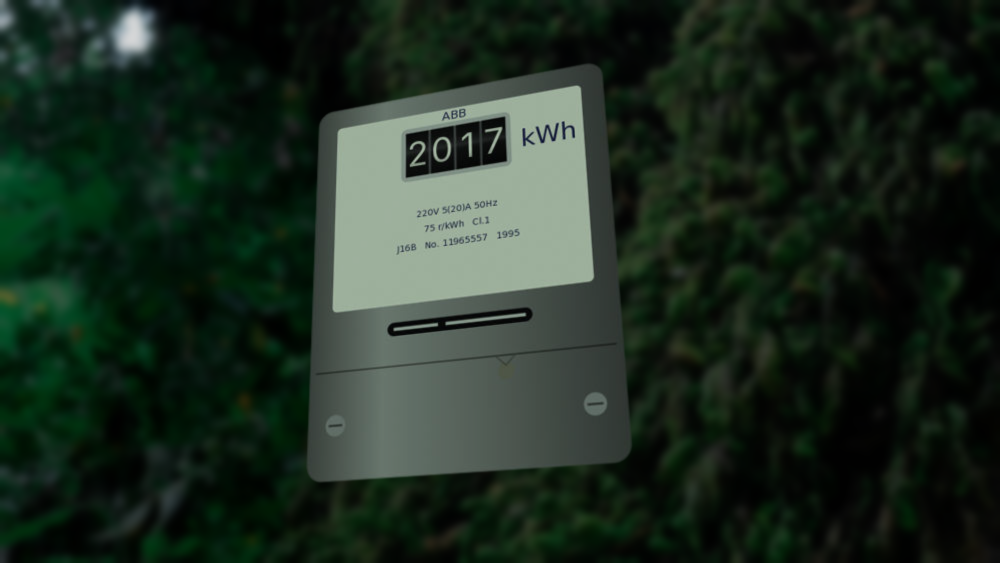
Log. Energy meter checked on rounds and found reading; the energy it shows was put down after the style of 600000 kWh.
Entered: 2017 kWh
